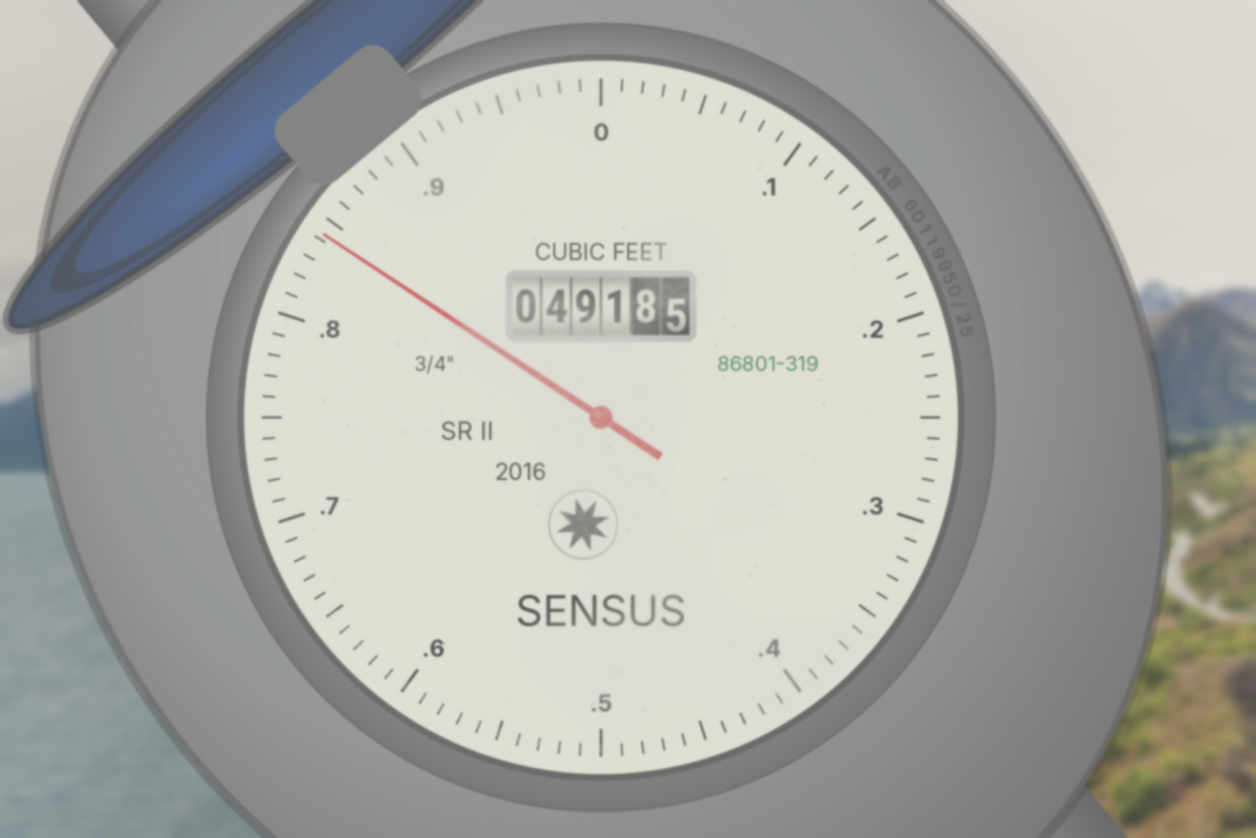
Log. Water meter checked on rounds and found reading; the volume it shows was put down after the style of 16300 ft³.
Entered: 49184.84 ft³
